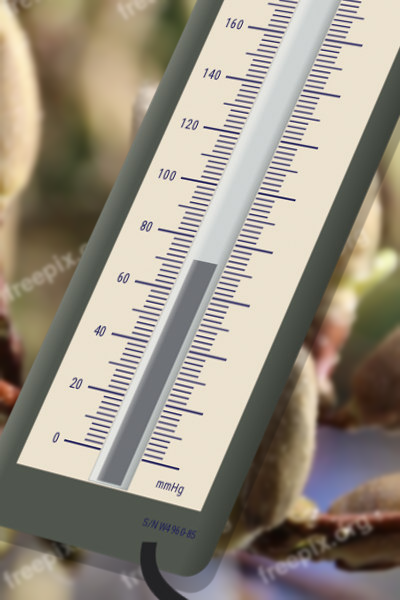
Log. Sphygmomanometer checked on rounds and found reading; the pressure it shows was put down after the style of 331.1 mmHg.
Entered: 72 mmHg
